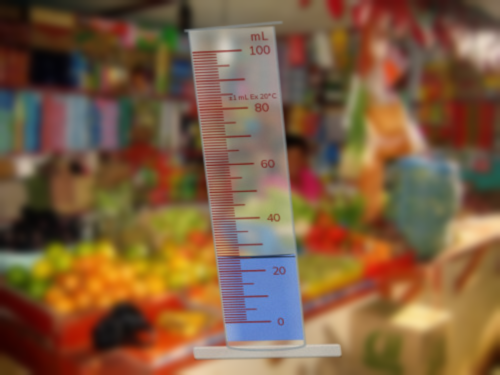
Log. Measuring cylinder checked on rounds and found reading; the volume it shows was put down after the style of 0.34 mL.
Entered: 25 mL
